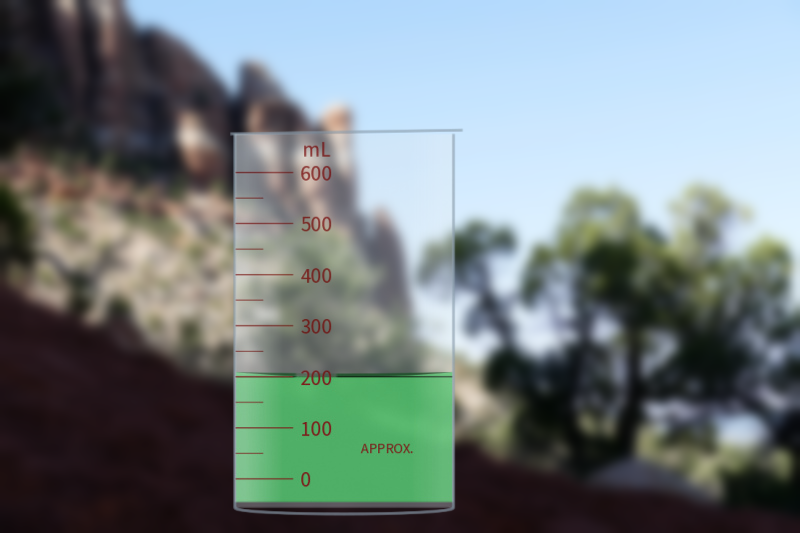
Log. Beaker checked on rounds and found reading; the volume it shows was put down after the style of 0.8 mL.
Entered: 200 mL
